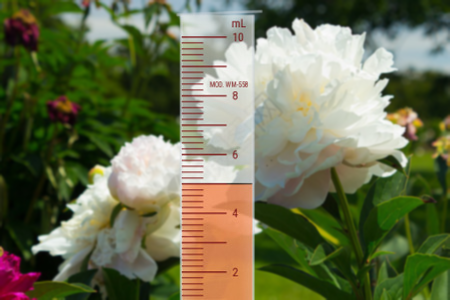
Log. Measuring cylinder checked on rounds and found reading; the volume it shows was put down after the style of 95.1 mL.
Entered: 5 mL
